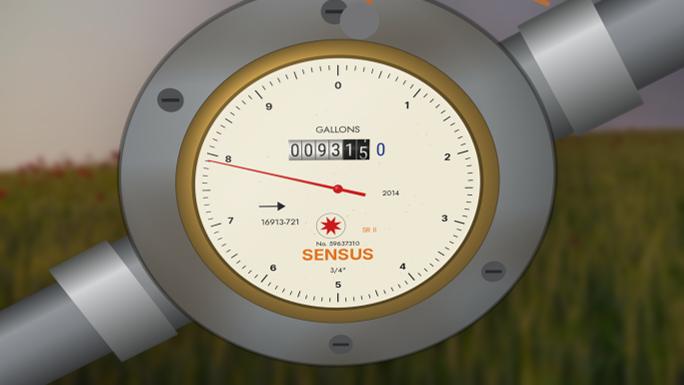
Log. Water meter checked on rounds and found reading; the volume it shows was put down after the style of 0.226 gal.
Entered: 93147.9 gal
